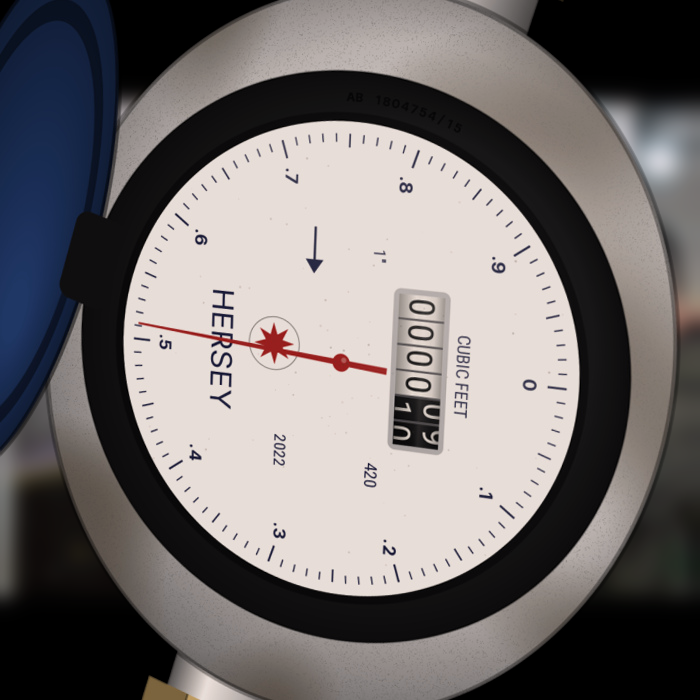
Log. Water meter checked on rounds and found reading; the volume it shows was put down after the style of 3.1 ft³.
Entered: 9.51 ft³
